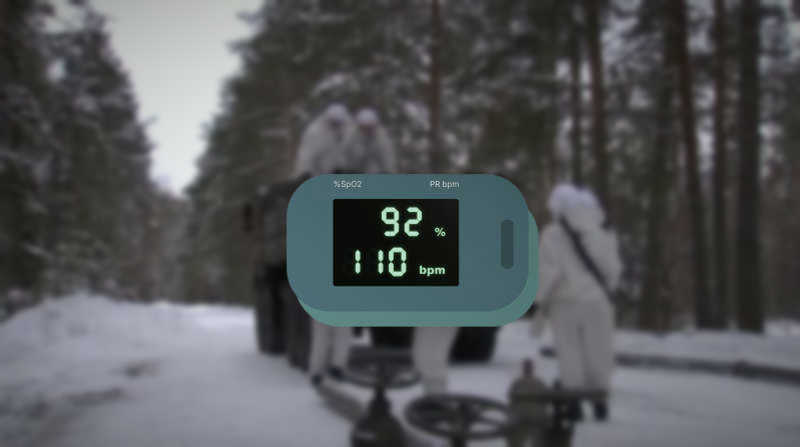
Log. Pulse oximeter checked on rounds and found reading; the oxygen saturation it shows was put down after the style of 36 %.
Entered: 92 %
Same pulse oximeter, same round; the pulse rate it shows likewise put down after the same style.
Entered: 110 bpm
